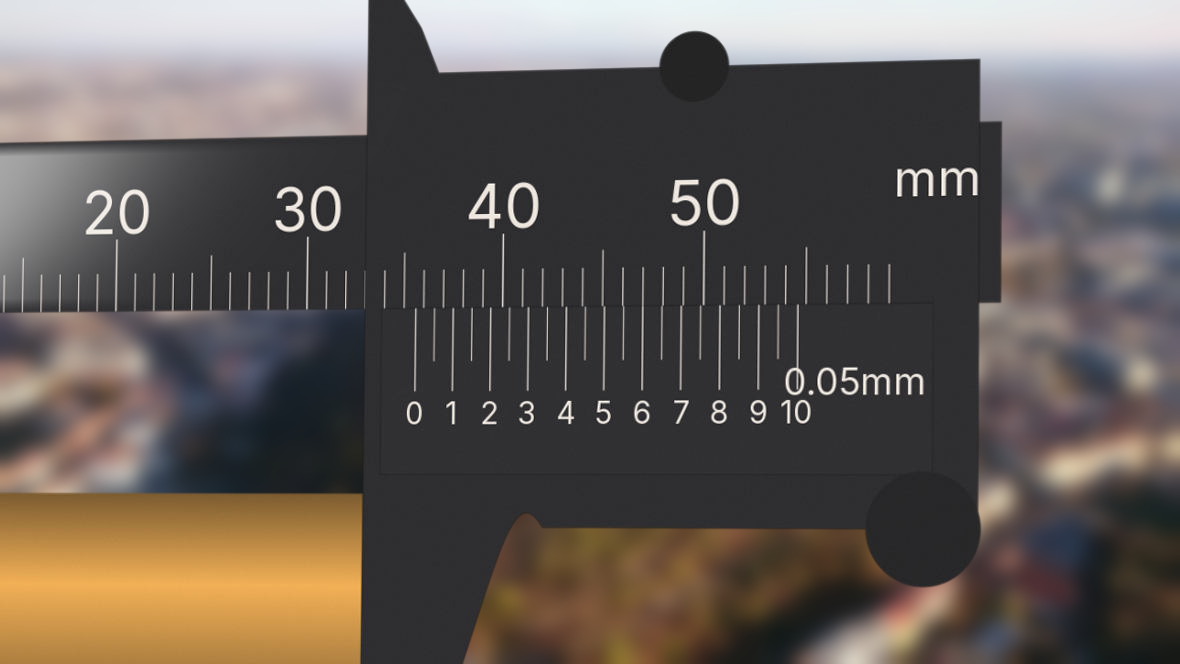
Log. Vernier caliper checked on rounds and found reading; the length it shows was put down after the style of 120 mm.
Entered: 35.6 mm
